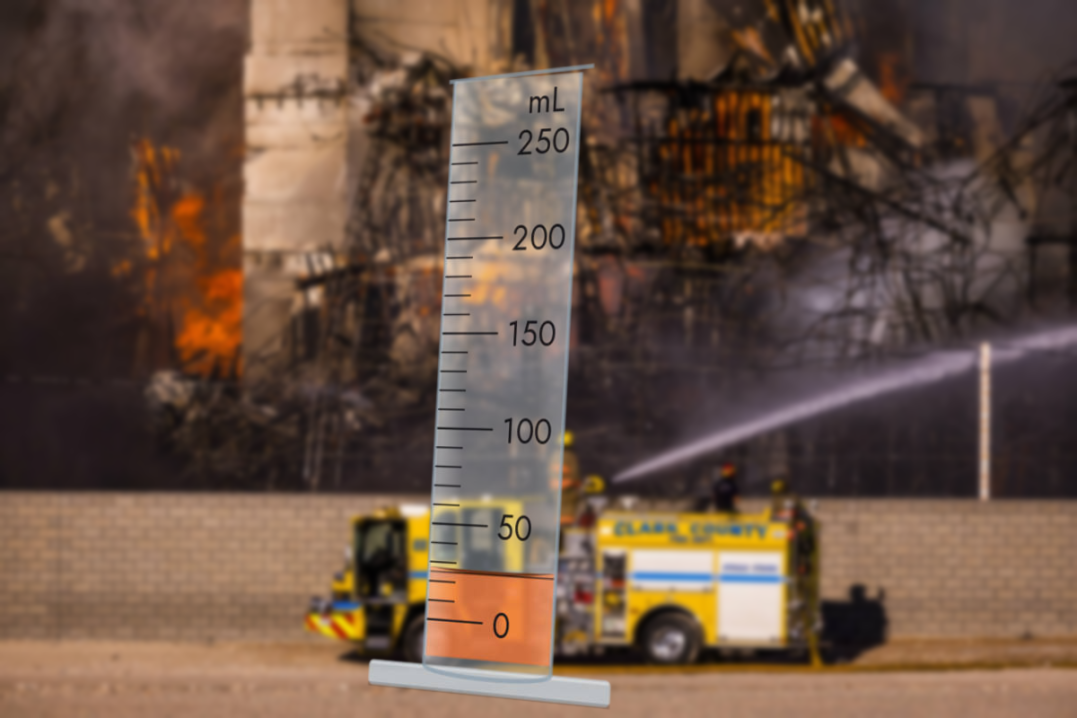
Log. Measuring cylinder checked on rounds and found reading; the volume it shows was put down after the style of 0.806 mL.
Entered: 25 mL
